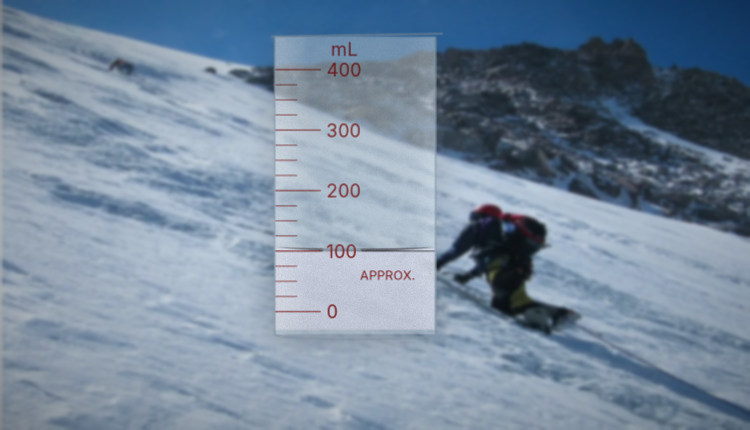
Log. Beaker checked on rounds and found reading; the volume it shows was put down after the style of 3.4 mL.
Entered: 100 mL
